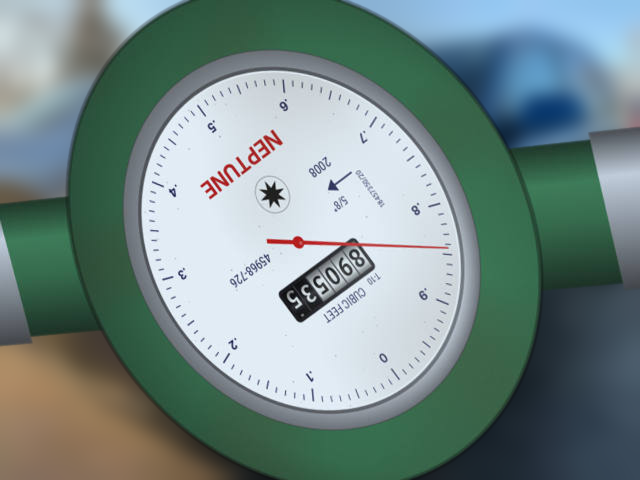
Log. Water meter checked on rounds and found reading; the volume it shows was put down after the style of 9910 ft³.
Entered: 890534.84 ft³
